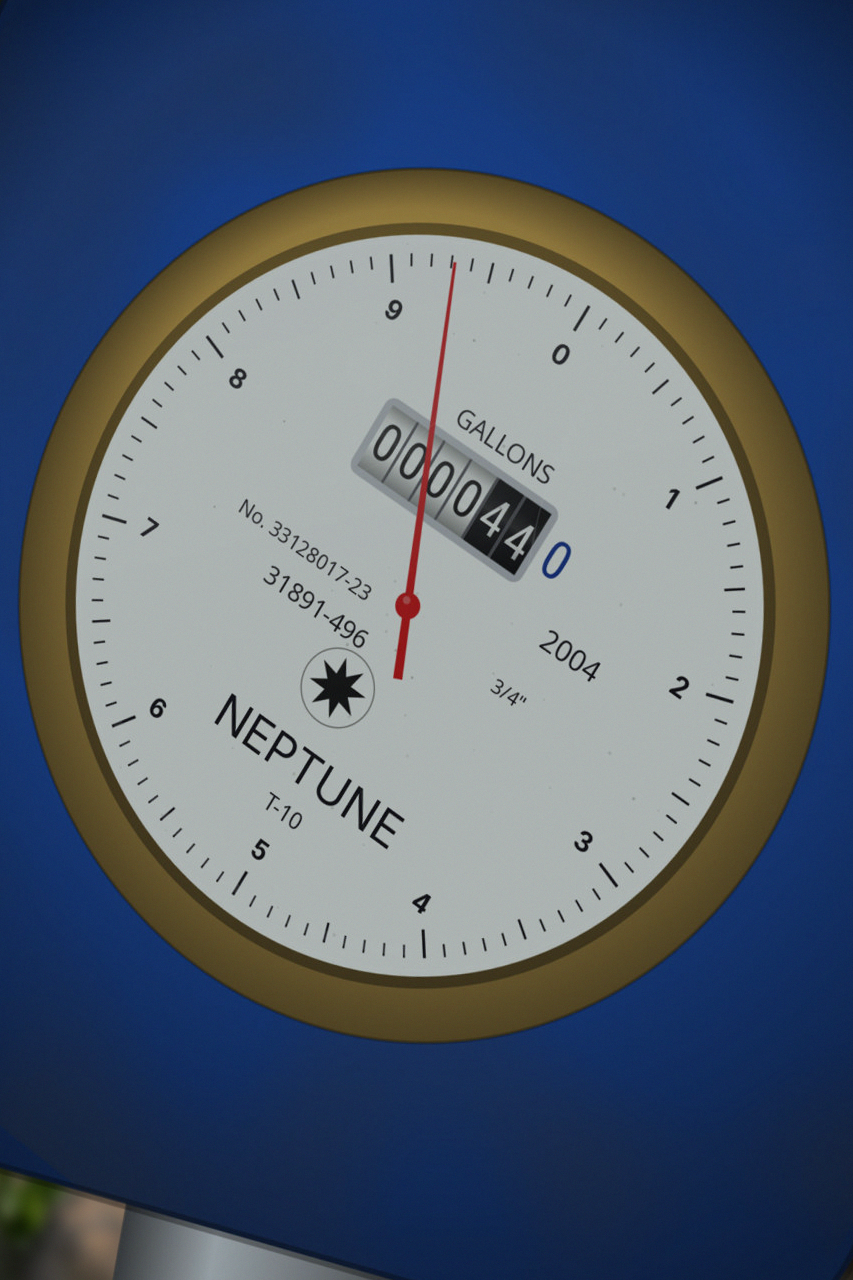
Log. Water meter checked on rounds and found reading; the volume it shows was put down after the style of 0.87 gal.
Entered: 439.3 gal
